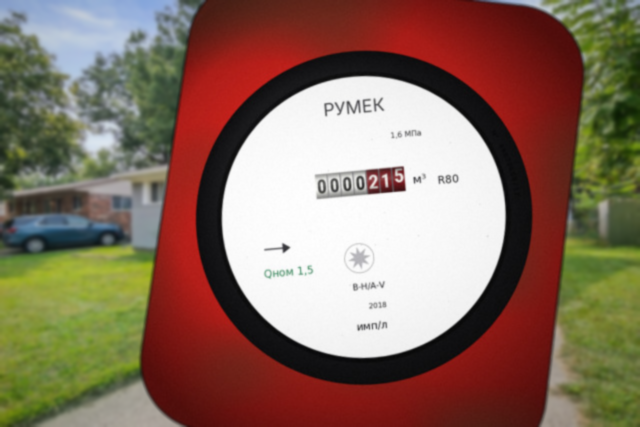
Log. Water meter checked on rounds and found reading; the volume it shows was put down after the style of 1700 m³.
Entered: 0.215 m³
